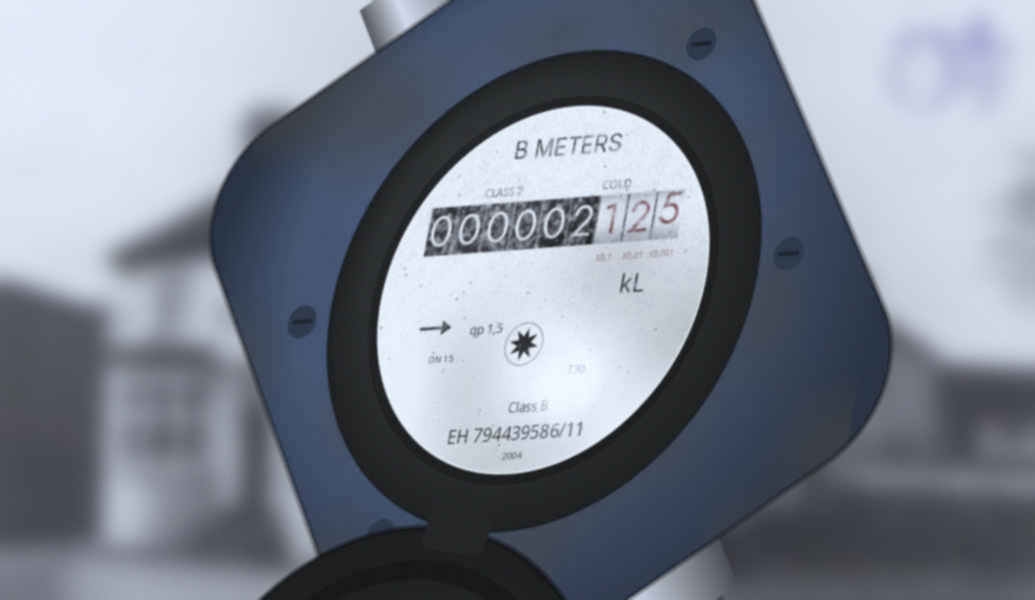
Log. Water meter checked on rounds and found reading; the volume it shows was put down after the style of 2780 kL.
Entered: 2.125 kL
